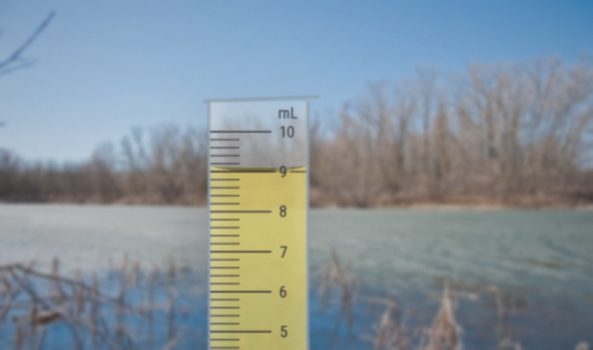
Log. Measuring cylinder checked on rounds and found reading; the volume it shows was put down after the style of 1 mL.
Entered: 9 mL
